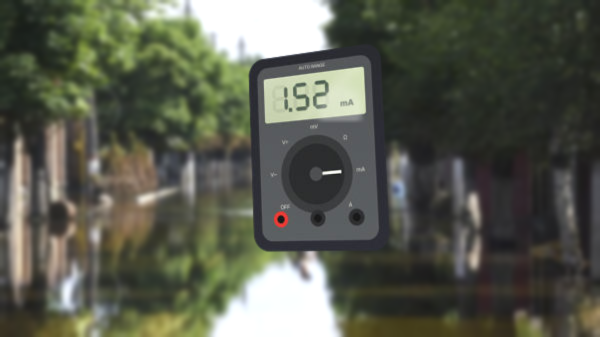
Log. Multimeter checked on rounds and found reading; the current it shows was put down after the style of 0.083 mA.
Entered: 1.52 mA
